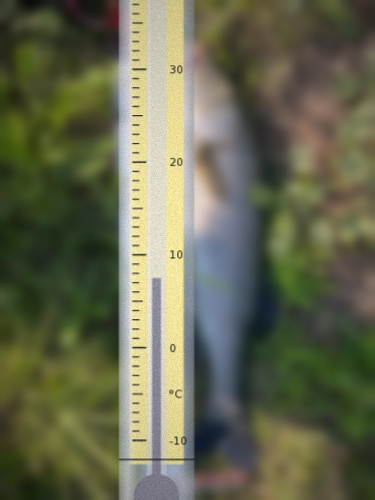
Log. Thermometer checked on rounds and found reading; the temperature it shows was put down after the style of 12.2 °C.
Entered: 7.5 °C
